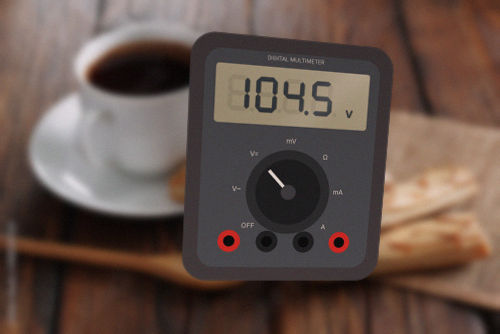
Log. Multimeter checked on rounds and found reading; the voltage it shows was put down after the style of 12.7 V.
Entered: 104.5 V
